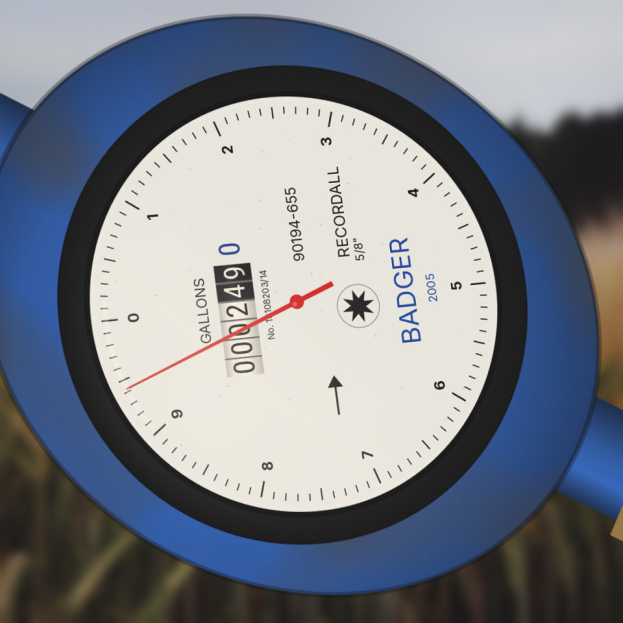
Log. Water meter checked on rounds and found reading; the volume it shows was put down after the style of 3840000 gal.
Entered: 2489.4 gal
